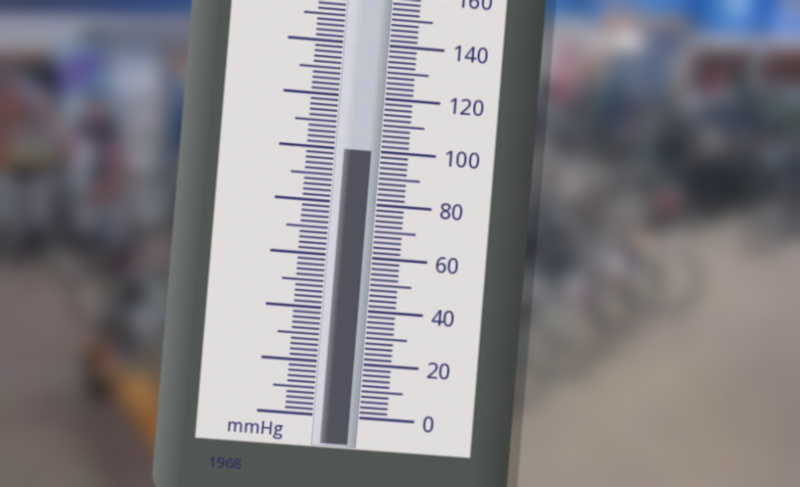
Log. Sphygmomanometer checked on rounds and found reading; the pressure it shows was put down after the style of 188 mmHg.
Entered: 100 mmHg
